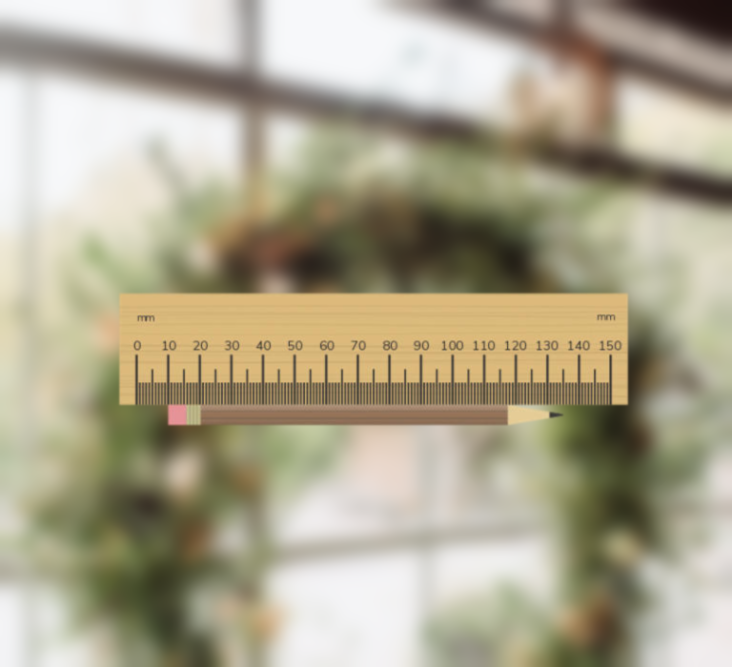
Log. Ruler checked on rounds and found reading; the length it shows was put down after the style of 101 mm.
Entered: 125 mm
